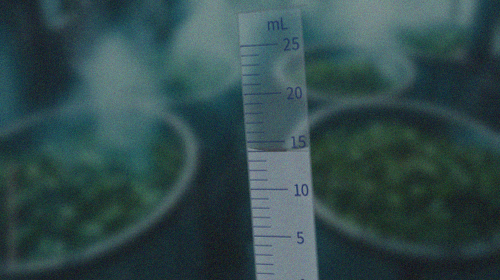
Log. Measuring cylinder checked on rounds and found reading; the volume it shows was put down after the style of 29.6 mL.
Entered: 14 mL
